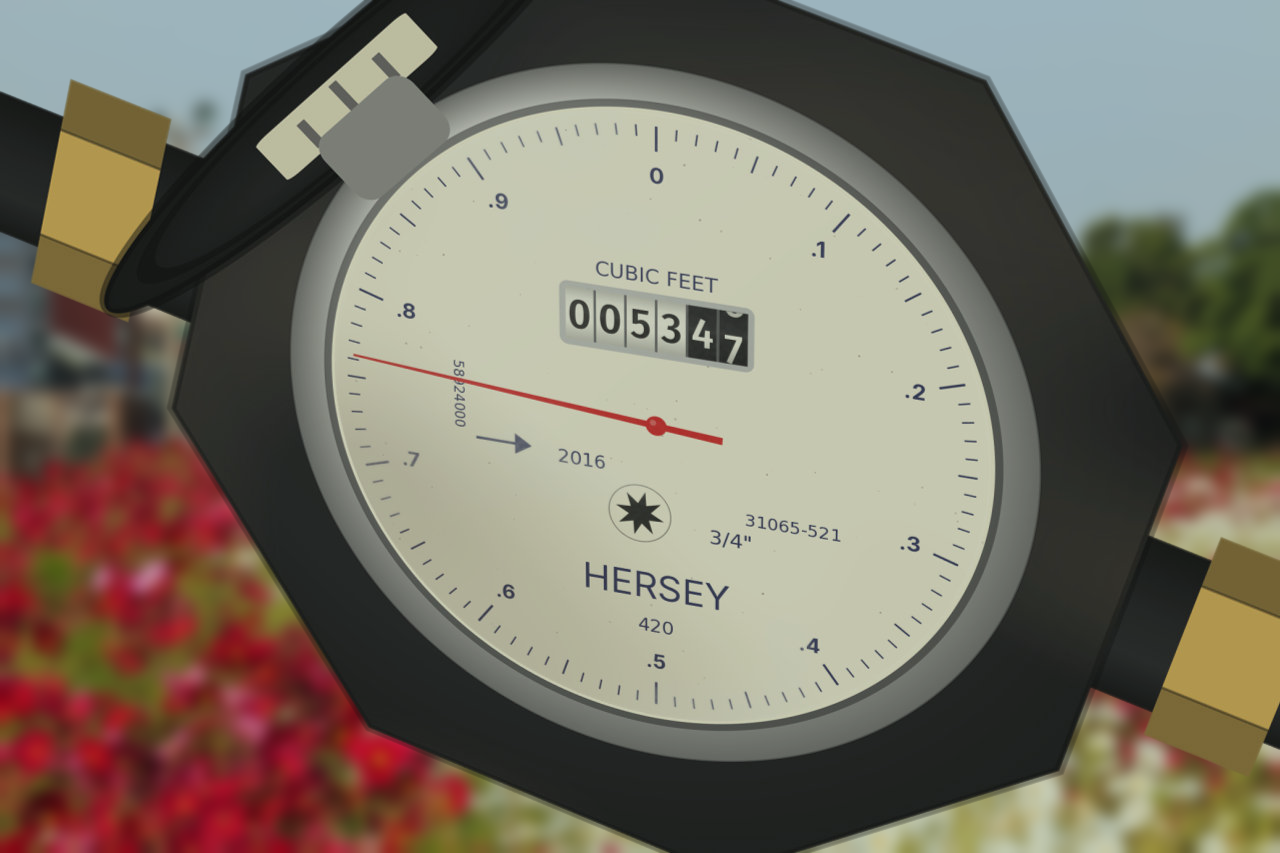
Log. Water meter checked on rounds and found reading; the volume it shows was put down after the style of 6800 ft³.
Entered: 5346.76 ft³
